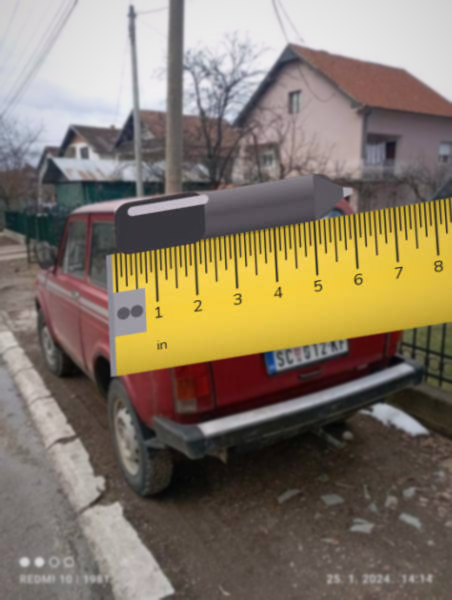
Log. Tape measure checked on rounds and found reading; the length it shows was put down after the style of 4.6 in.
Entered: 6 in
